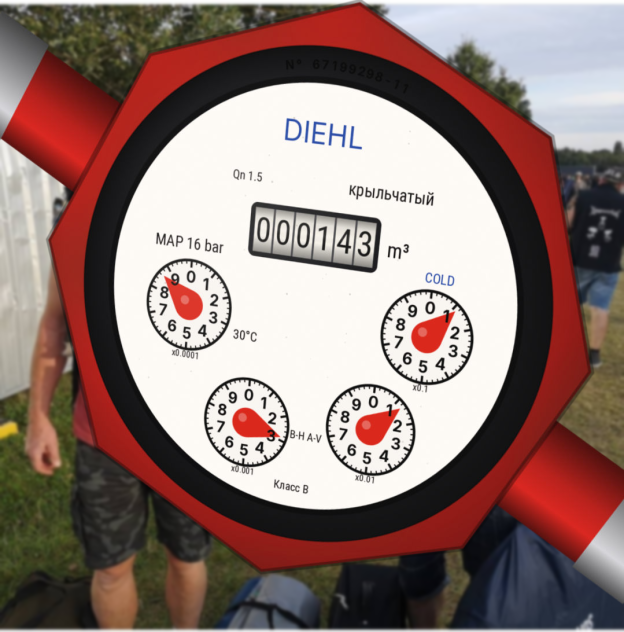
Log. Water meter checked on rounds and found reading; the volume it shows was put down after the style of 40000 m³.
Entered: 143.1128 m³
